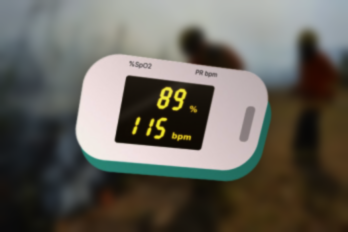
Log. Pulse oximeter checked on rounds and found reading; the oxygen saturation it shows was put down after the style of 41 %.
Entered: 89 %
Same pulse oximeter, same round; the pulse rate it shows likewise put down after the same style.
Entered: 115 bpm
